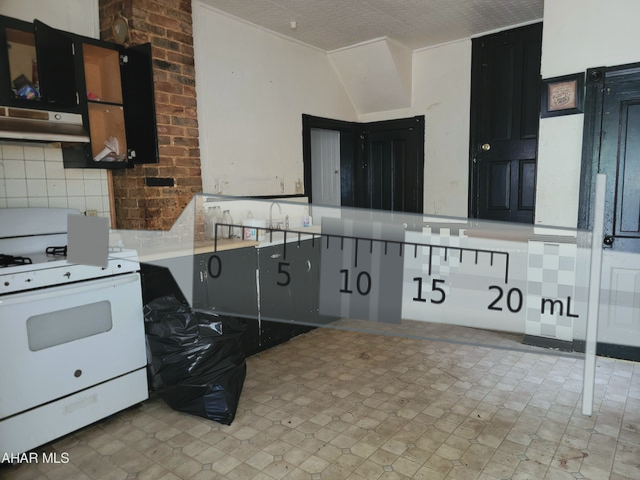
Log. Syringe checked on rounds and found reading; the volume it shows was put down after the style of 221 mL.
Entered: 7.5 mL
